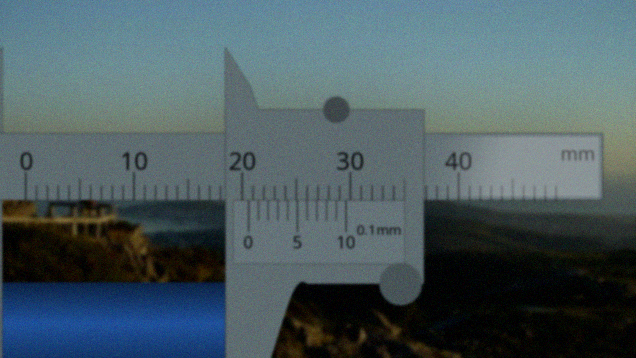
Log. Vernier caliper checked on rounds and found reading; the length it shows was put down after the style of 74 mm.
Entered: 20.6 mm
